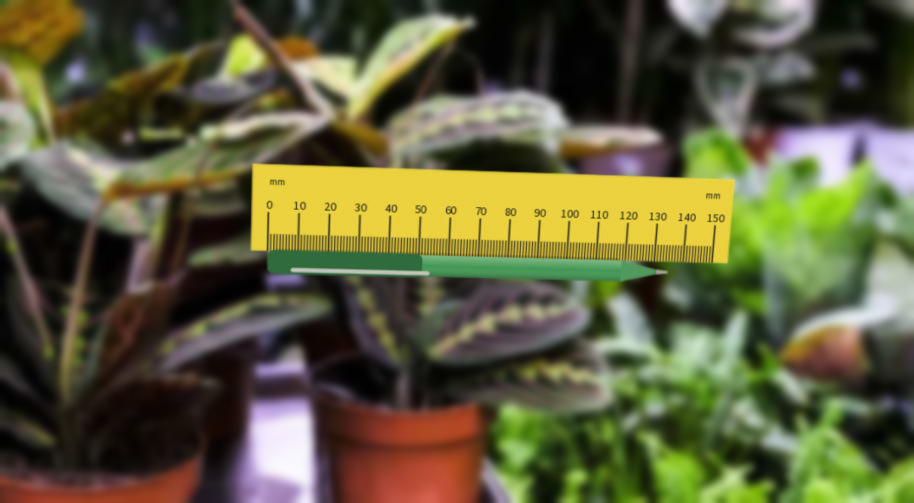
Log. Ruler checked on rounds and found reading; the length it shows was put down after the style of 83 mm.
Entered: 135 mm
